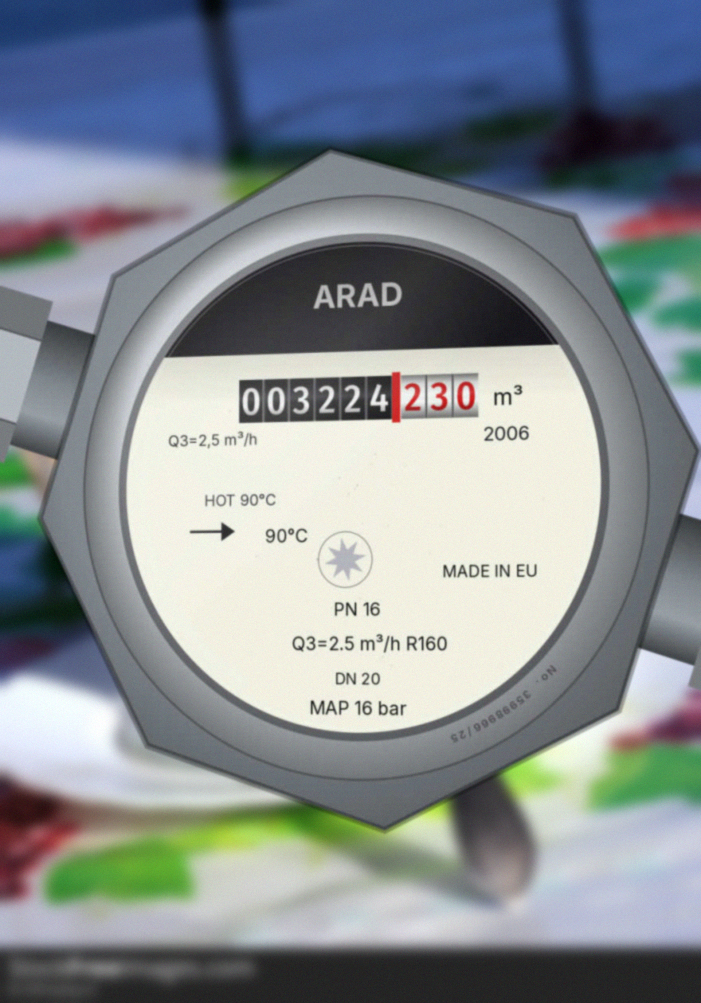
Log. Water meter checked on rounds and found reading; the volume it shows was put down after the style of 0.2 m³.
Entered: 3224.230 m³
